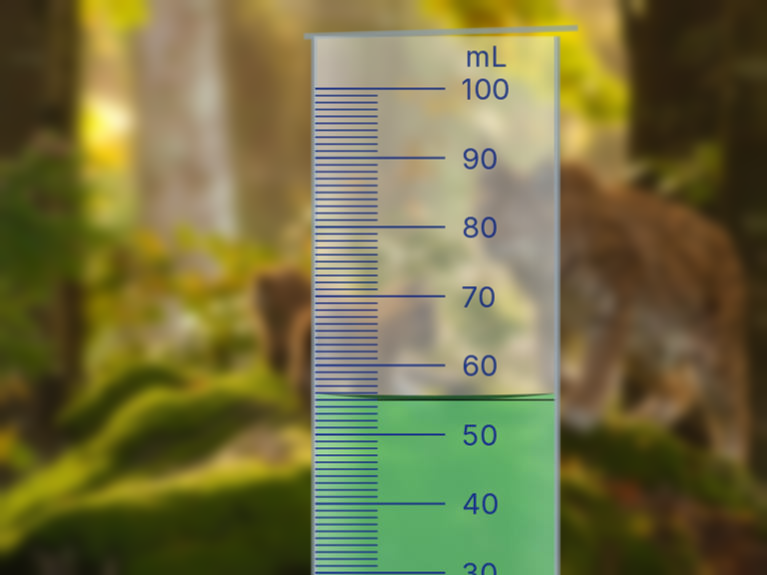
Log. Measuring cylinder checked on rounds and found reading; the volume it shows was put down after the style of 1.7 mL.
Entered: 55 mL
